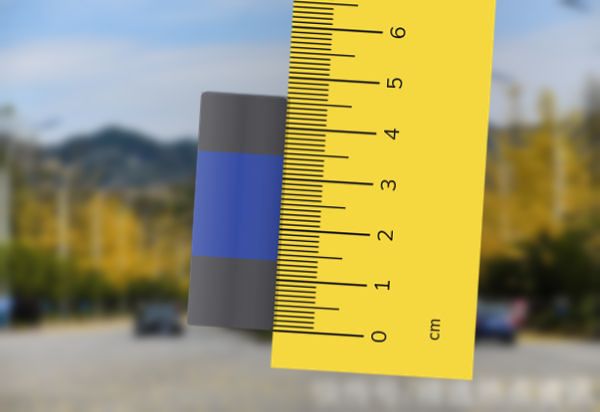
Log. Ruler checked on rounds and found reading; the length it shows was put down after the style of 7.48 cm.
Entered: 4.6 cm
